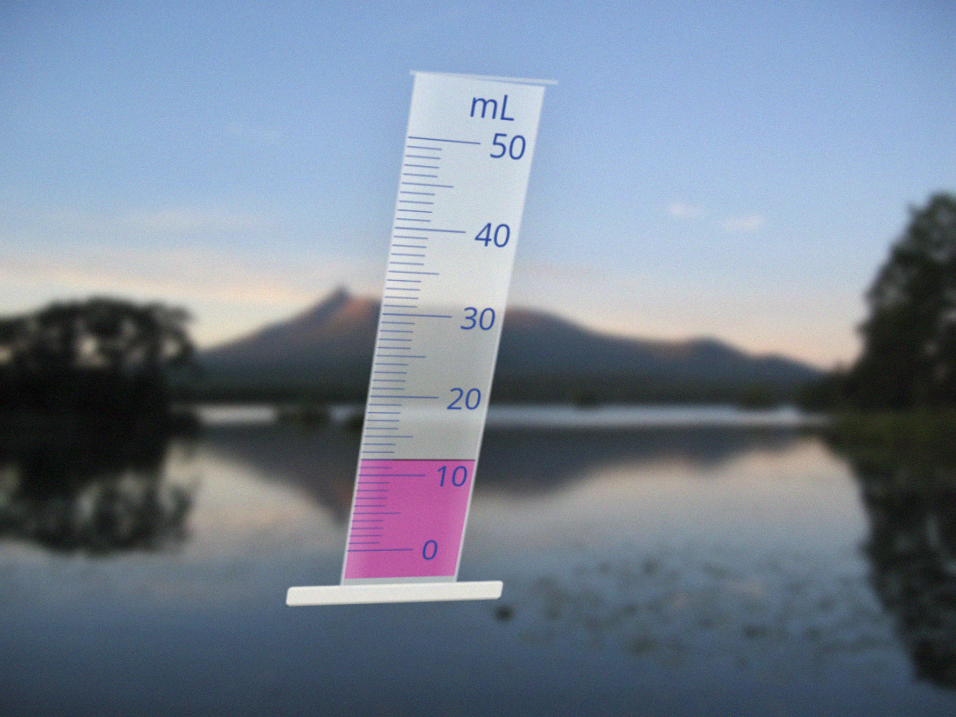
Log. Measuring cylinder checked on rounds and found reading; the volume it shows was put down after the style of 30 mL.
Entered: 12 mL
